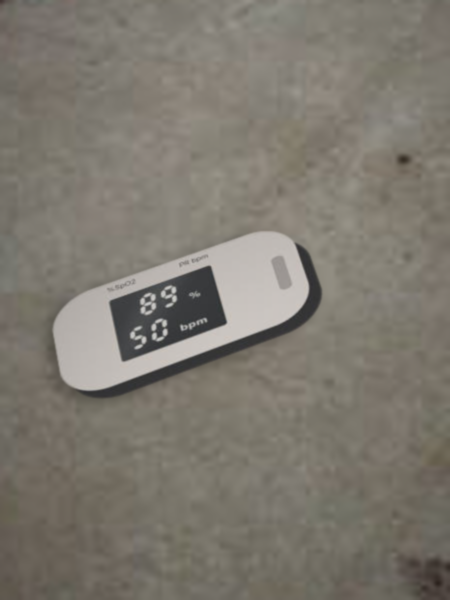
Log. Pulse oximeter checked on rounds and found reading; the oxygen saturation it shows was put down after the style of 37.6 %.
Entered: 89 %
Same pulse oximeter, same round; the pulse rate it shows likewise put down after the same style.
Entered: 50 bpm
